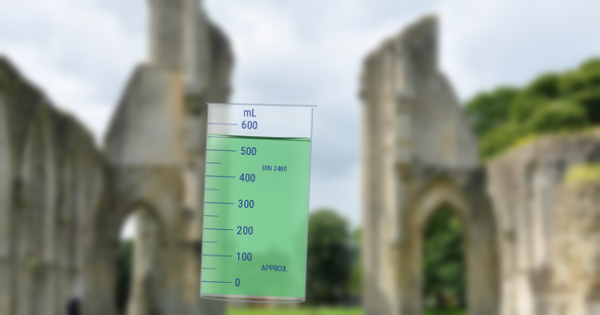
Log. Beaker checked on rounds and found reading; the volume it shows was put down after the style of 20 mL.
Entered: 550 mL
